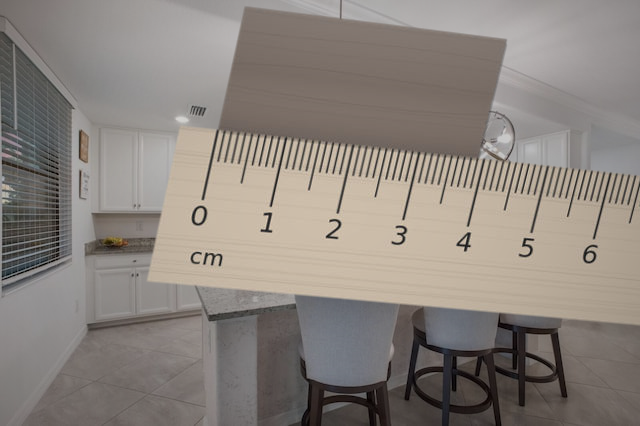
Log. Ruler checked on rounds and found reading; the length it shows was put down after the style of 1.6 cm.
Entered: 3.9 cm
